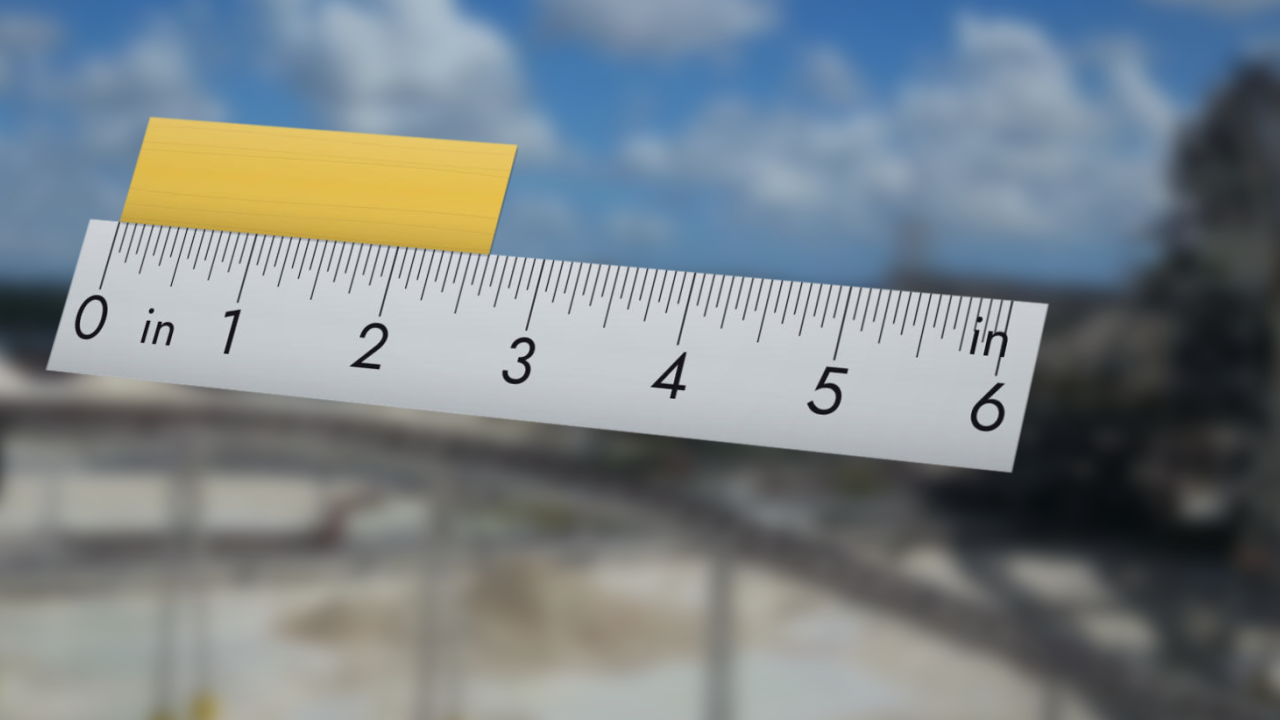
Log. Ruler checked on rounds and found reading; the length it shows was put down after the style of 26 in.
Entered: 2.625 in
